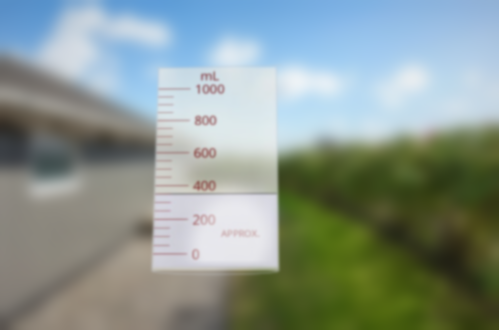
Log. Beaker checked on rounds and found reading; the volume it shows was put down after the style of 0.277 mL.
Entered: 350 mL
